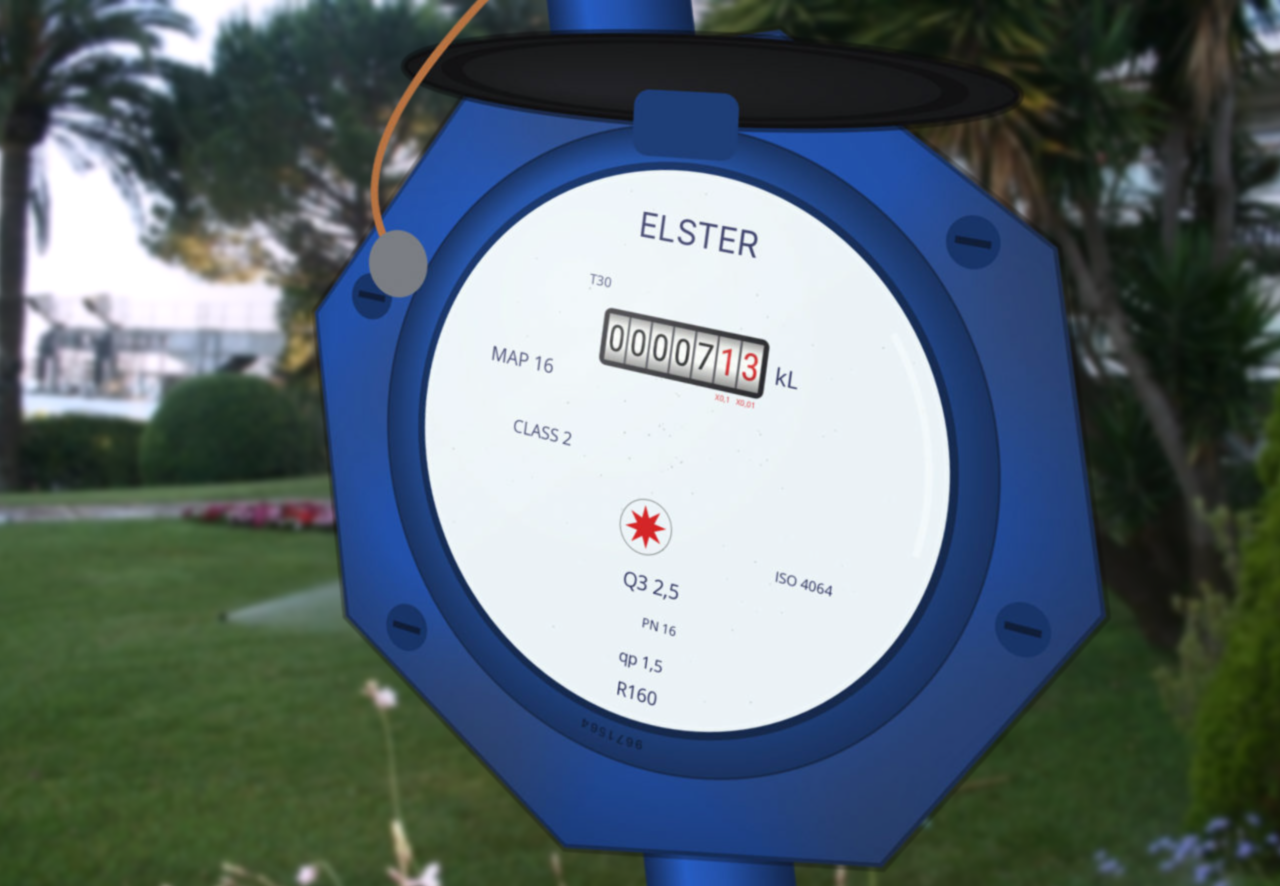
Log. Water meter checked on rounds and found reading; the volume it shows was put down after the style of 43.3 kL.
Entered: 7.13 kL
